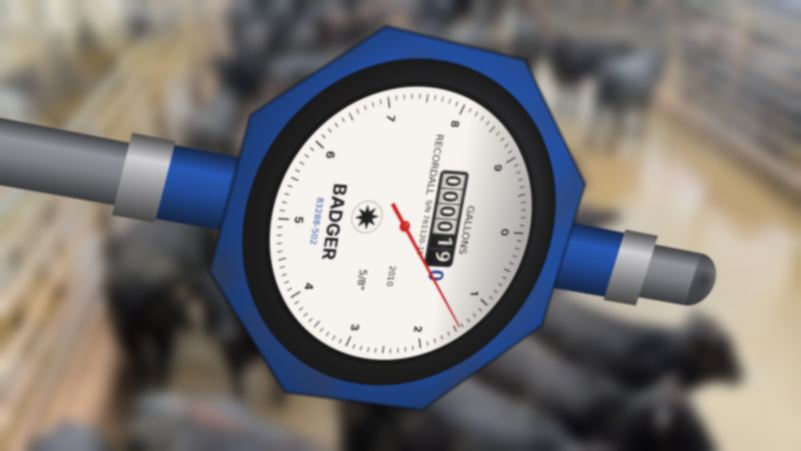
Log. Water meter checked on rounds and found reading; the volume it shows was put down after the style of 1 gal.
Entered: 191.4 gal
